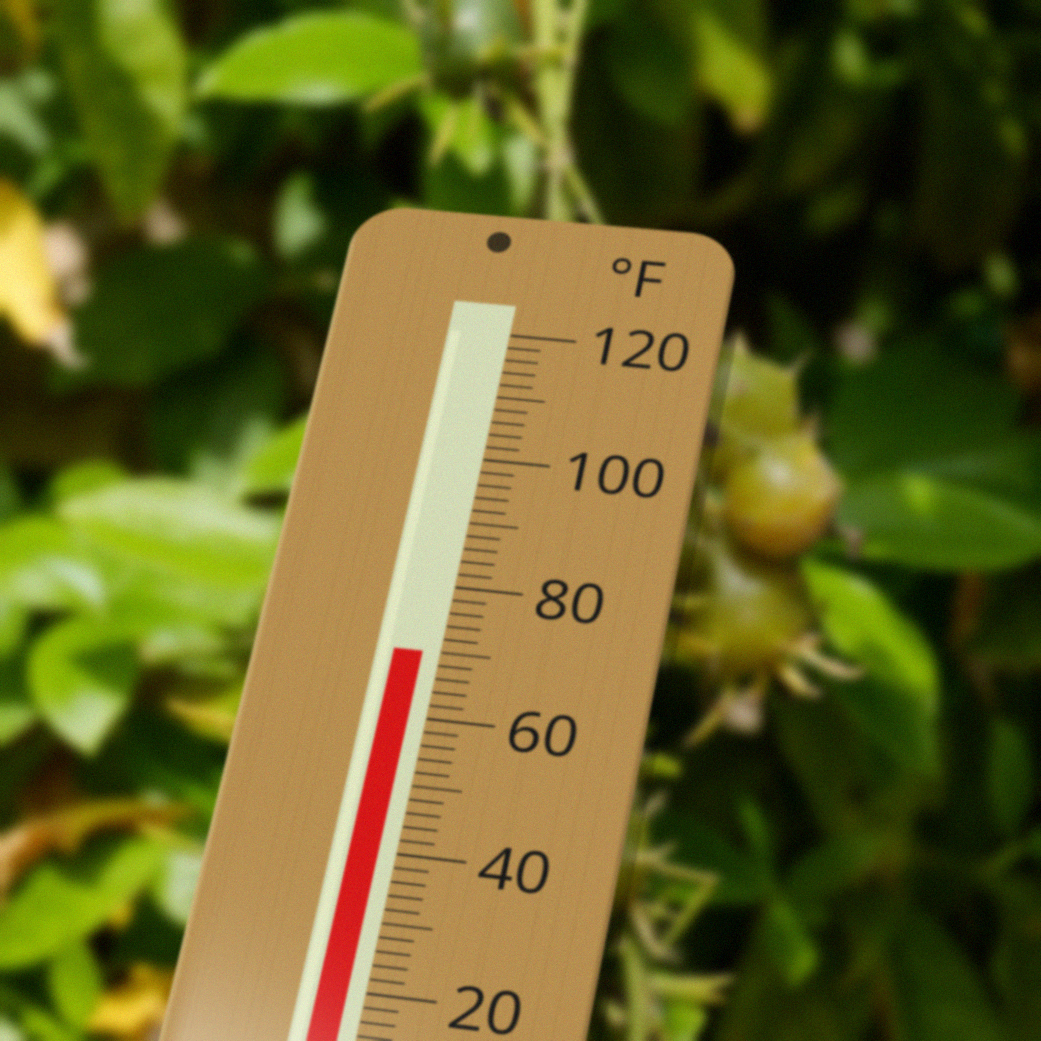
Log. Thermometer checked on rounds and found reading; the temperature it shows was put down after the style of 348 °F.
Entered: 70 °F
